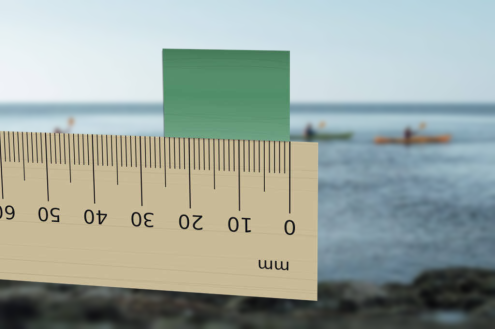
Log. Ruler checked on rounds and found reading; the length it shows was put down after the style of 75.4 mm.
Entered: 25 mm
